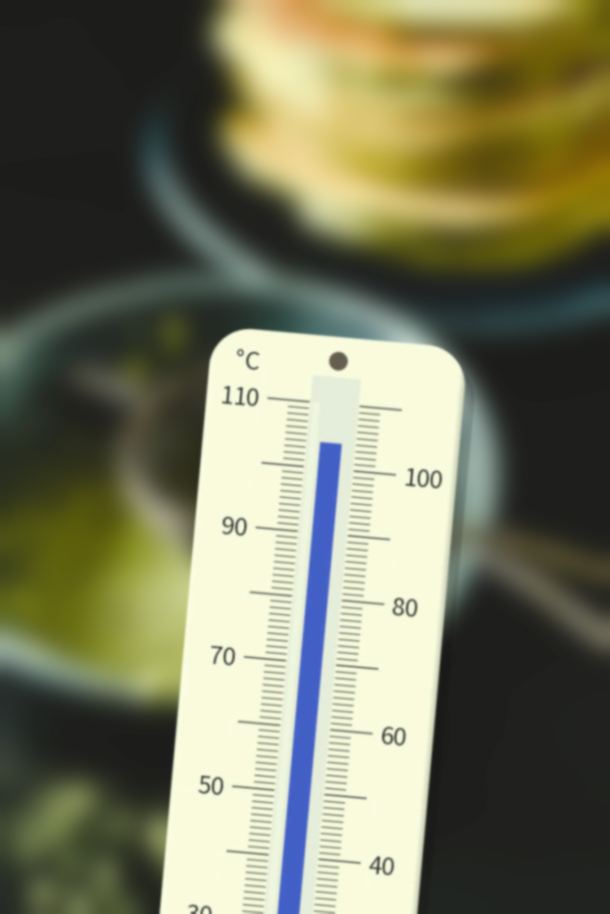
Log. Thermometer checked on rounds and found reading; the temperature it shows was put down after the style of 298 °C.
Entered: 104 °C
